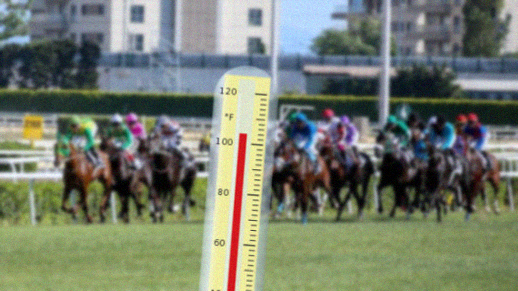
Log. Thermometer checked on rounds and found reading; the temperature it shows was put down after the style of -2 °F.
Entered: 104 °F
